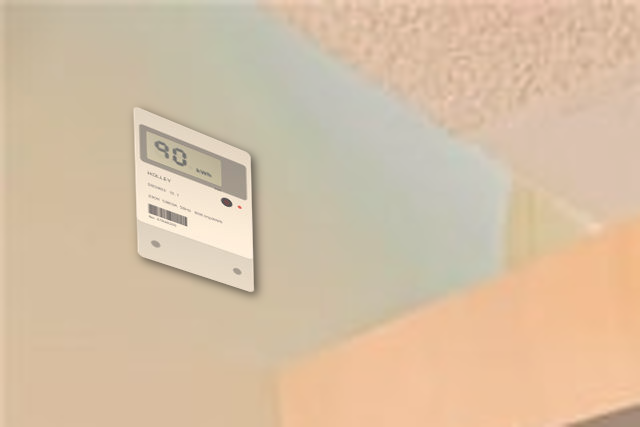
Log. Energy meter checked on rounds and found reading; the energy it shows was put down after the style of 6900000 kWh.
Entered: 90 kWh
